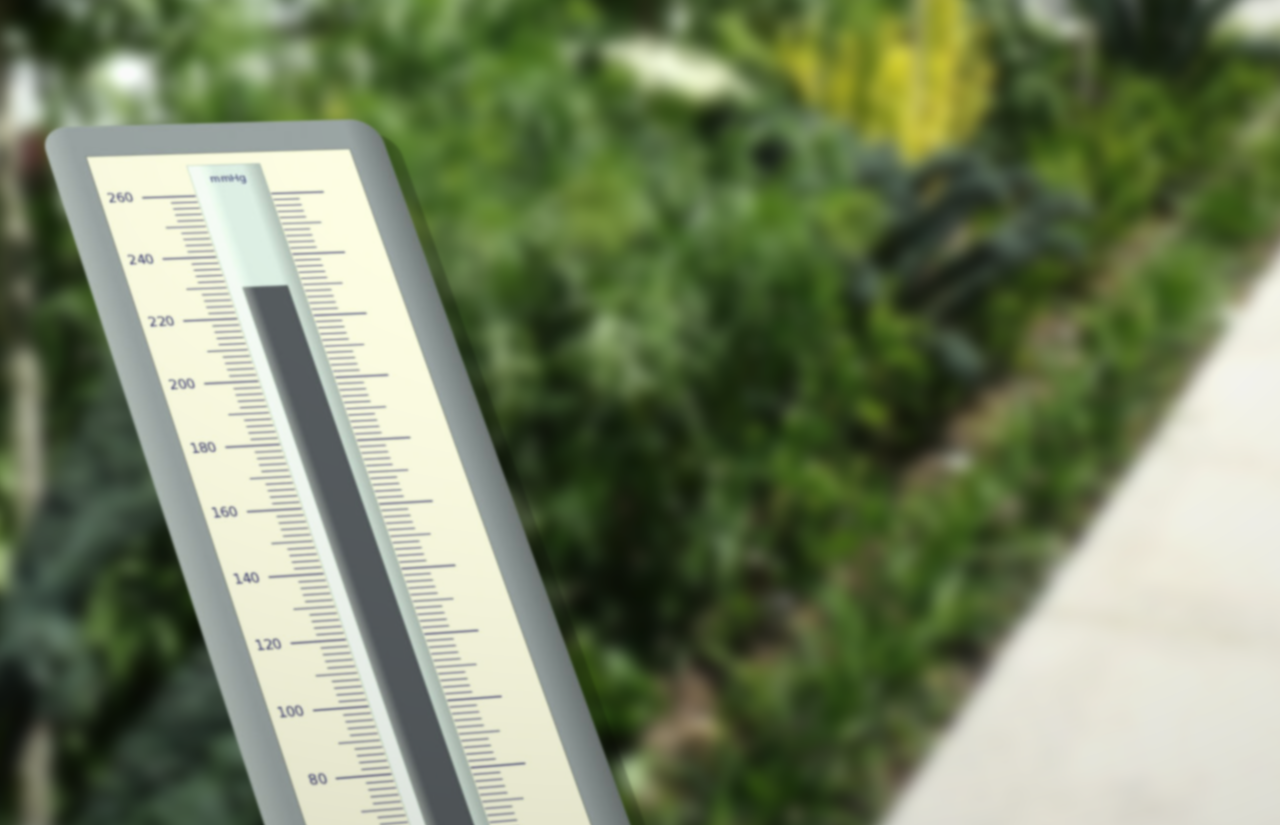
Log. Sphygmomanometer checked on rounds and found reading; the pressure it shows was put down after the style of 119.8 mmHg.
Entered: 230 mmHg
